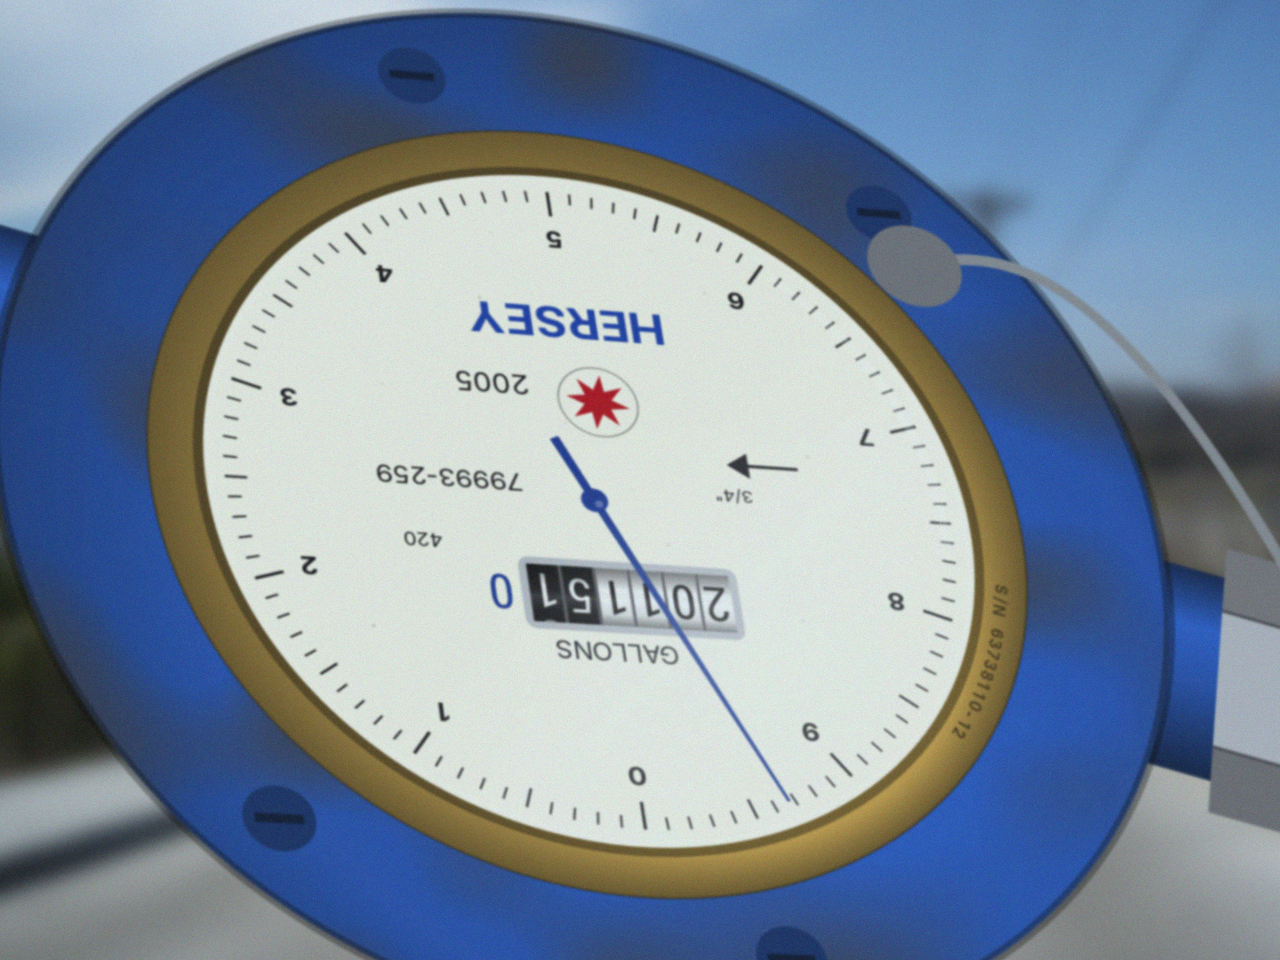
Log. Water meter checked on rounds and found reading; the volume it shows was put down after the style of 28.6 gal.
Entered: 2011509.3 gal
